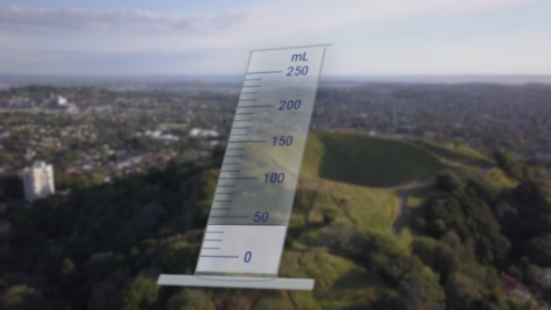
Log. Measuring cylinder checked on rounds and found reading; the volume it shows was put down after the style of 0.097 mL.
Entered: 40 mL
